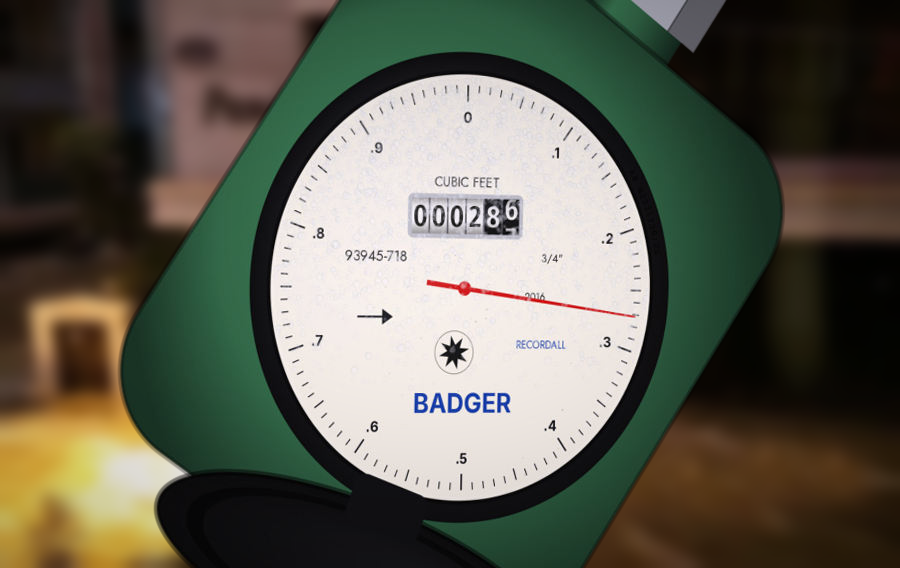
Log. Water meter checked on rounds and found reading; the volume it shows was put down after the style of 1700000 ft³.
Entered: 286.27 ft³
